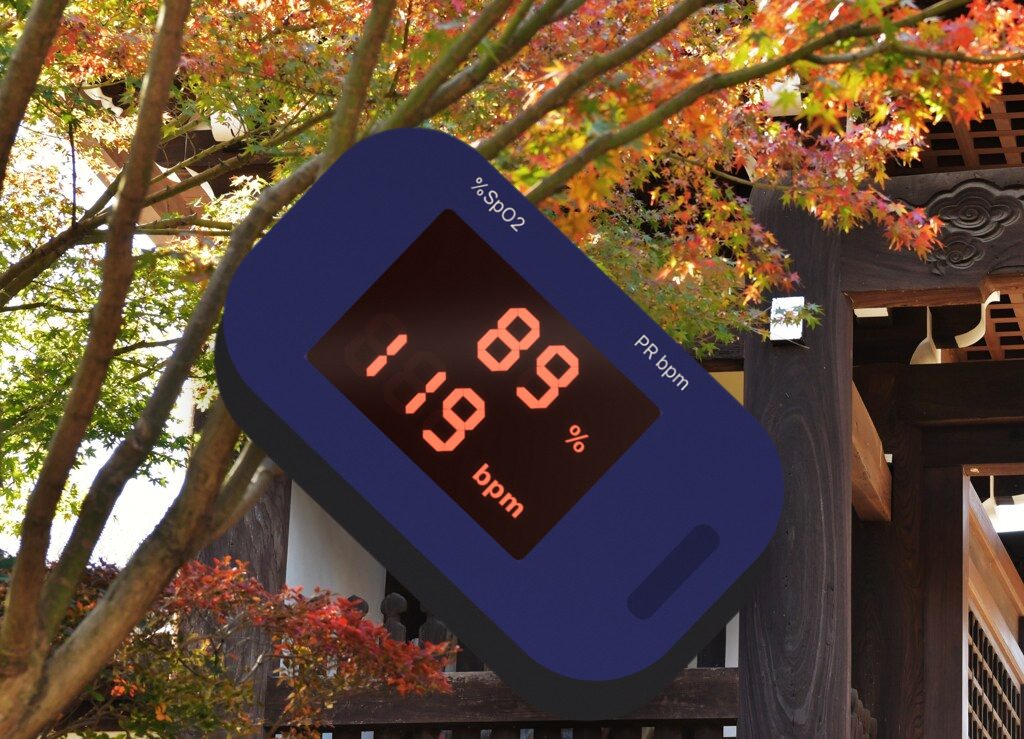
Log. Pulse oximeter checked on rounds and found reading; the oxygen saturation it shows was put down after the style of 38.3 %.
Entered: 89 %
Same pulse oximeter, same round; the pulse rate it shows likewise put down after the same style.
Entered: 119 bpm
